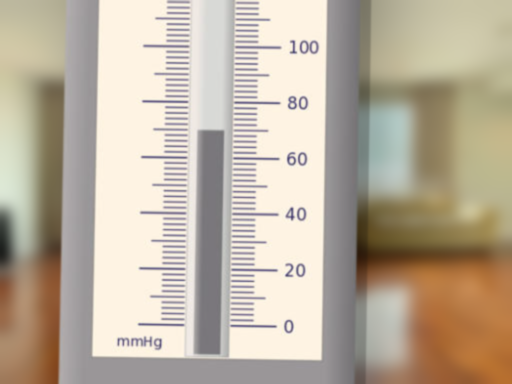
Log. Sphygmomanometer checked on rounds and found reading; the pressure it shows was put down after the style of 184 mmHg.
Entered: 70 mmHg
